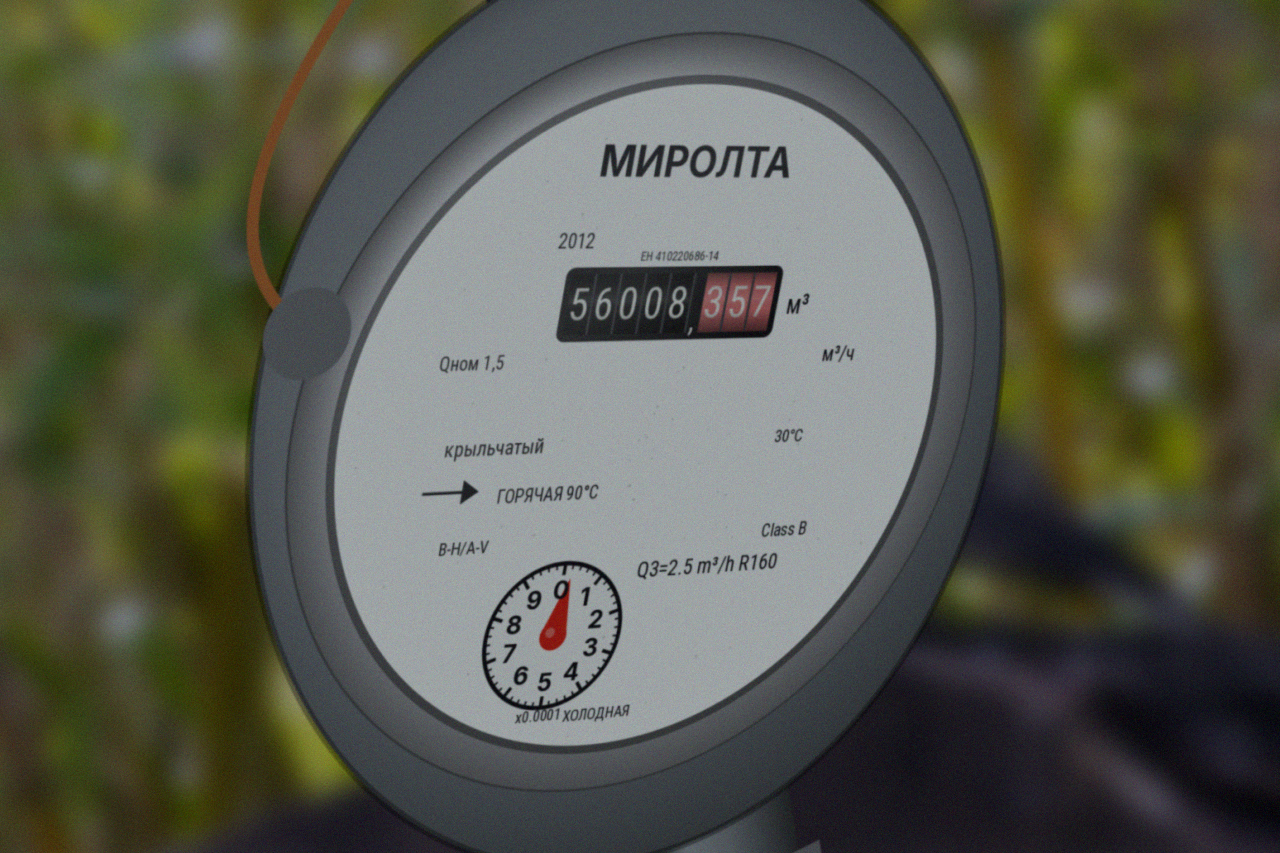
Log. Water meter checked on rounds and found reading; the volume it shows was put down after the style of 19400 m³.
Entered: 56008.3570 m³
